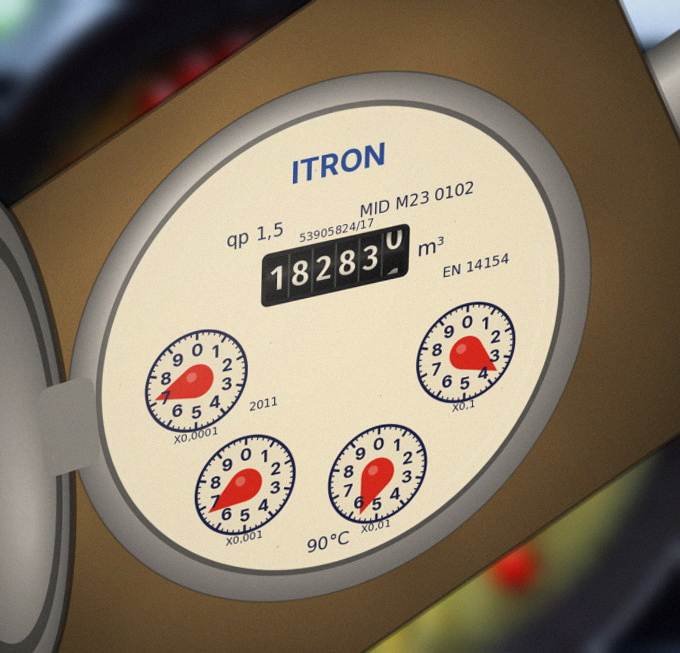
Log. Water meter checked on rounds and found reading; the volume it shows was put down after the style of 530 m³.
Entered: 182830.3567 m³
